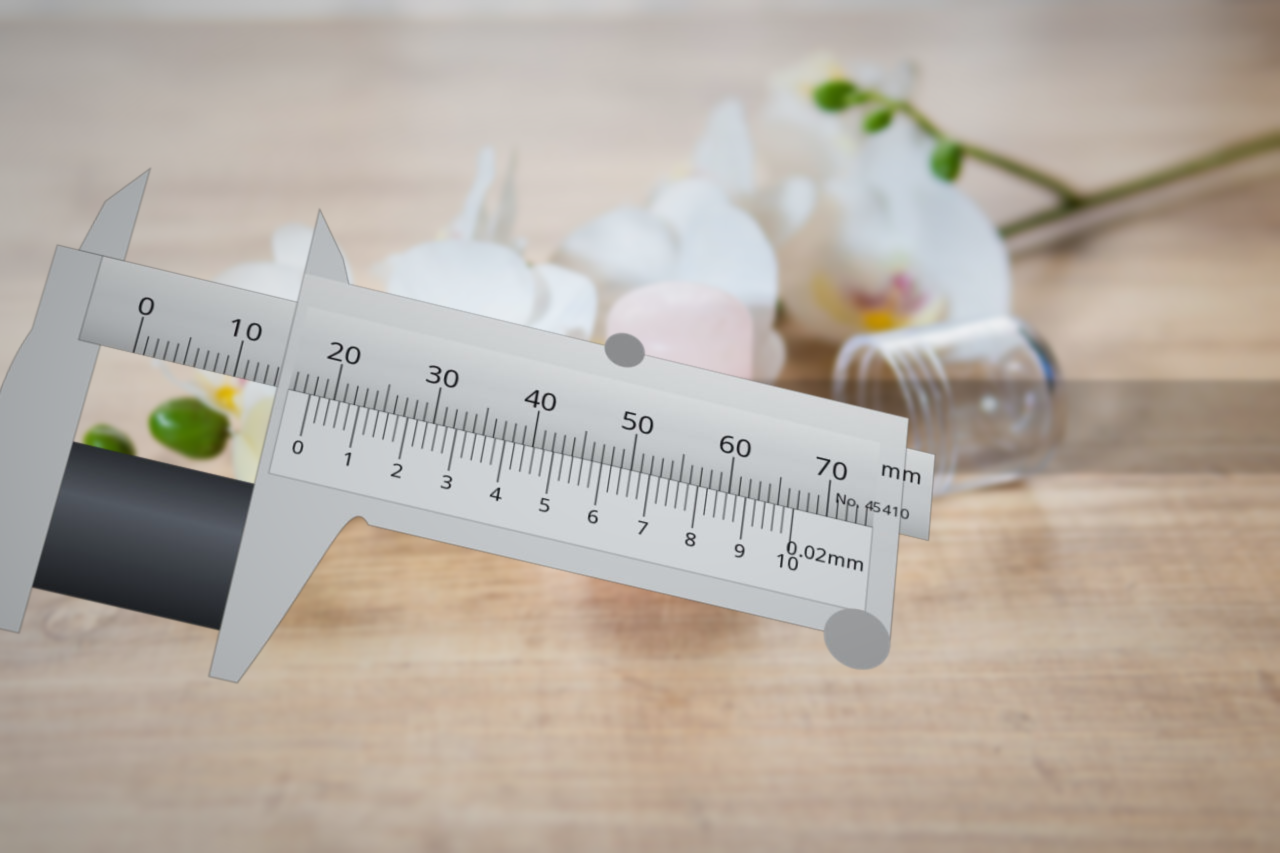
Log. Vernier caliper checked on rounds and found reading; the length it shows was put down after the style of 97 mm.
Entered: 17.6 mm
